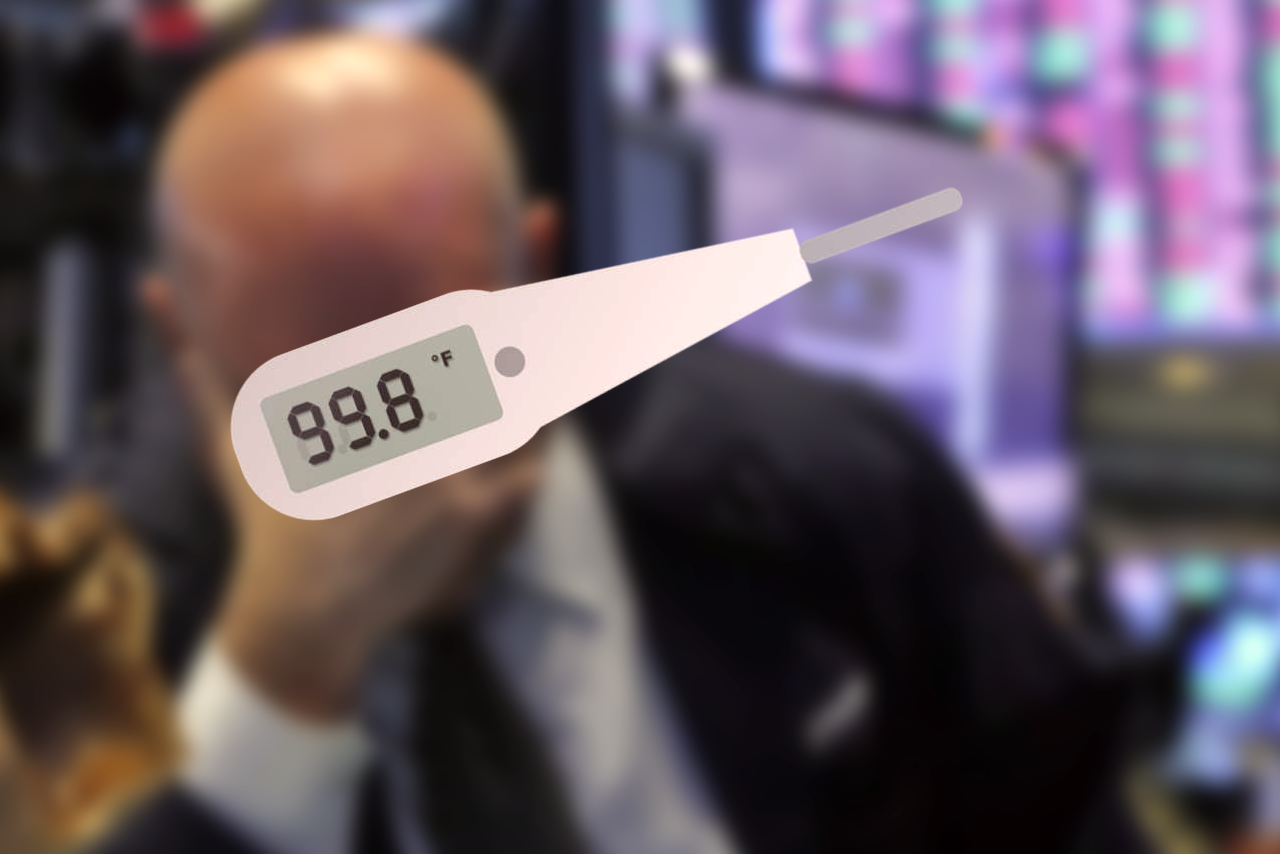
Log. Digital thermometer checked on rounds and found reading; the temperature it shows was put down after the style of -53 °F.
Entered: 99.8 °F
